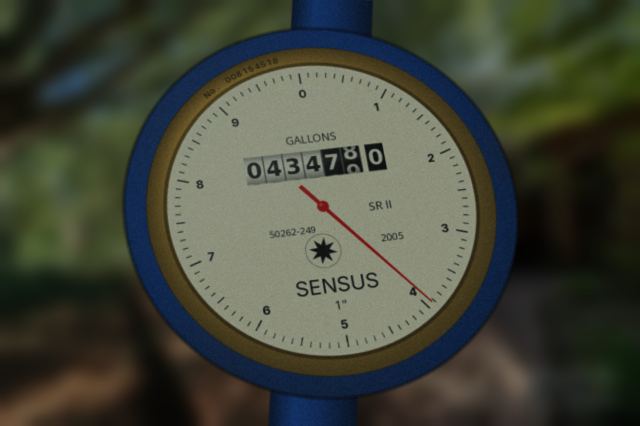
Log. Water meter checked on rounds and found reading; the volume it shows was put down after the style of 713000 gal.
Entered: 434783.9 gal
